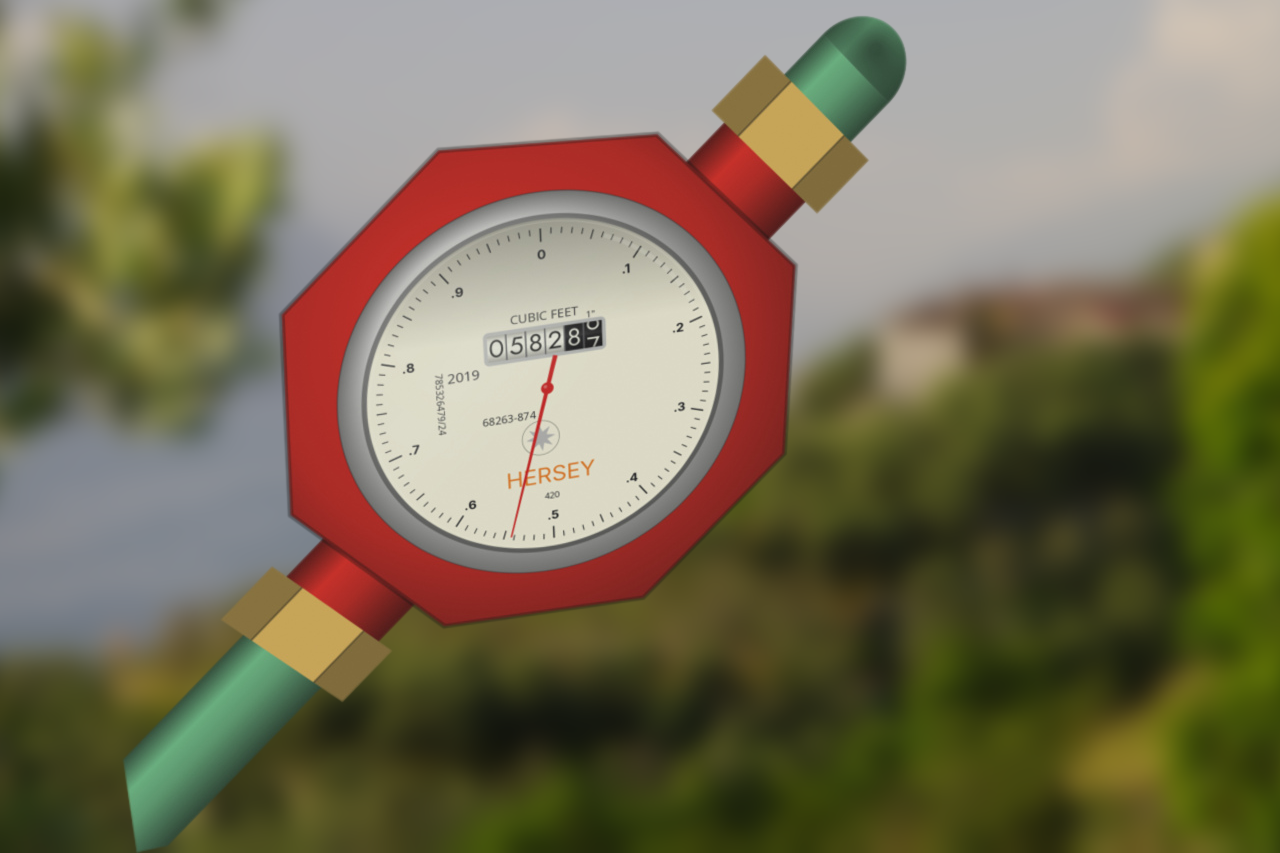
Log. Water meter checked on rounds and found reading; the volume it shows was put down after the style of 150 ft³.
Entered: 58286.54 ft³
